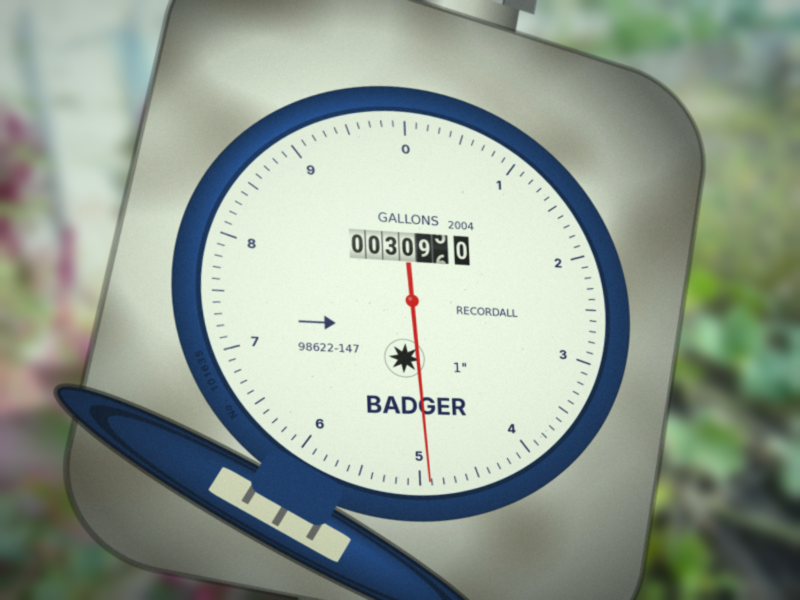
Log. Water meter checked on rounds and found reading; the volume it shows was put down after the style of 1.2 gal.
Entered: 30954.9 gal
